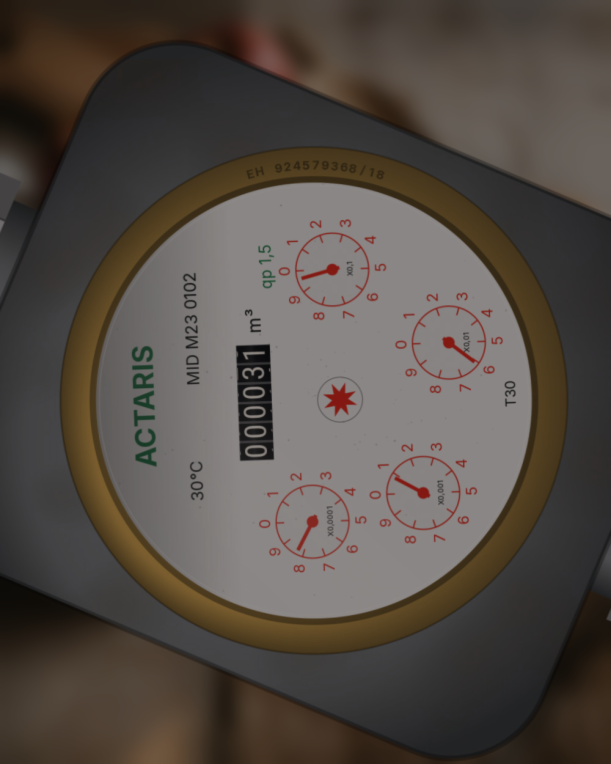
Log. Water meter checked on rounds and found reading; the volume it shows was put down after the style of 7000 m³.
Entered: 30.9608 m³
